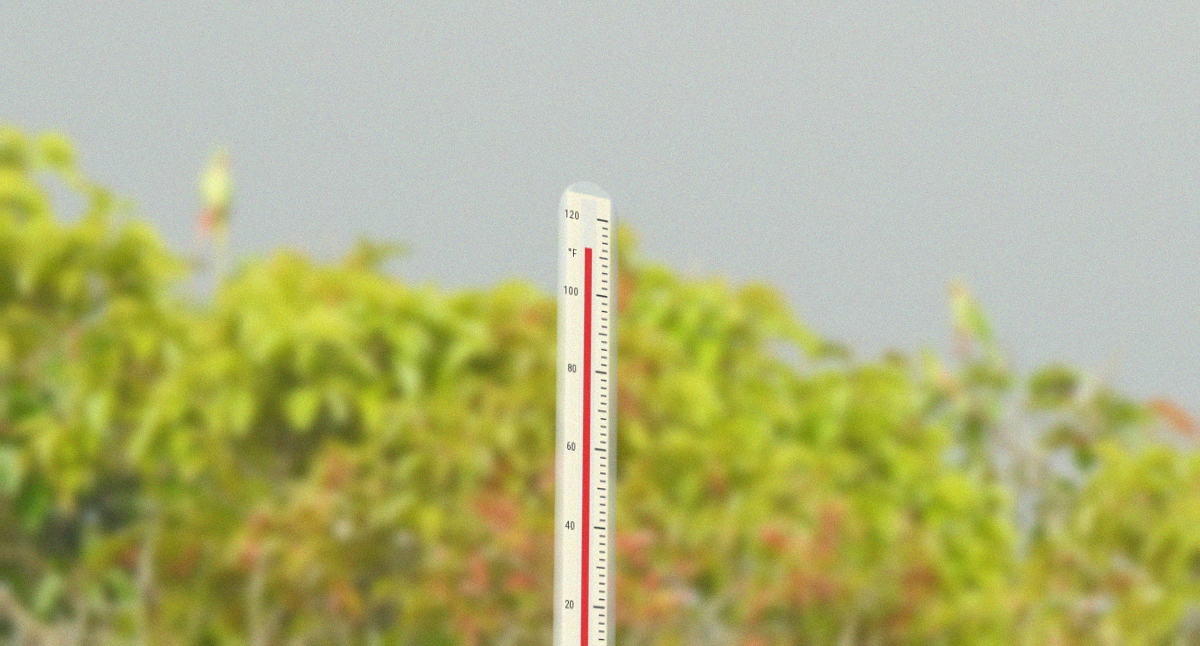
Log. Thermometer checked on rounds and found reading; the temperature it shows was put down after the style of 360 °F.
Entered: 112 °F
